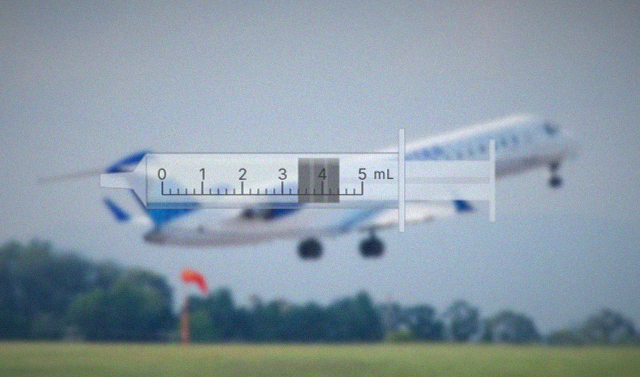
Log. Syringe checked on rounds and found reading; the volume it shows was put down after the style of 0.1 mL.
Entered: 3.4 mL
